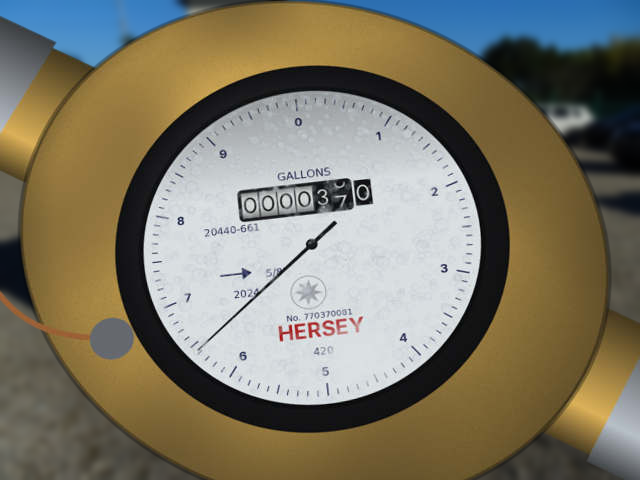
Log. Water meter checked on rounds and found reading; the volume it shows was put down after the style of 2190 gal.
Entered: 366.4 gal
